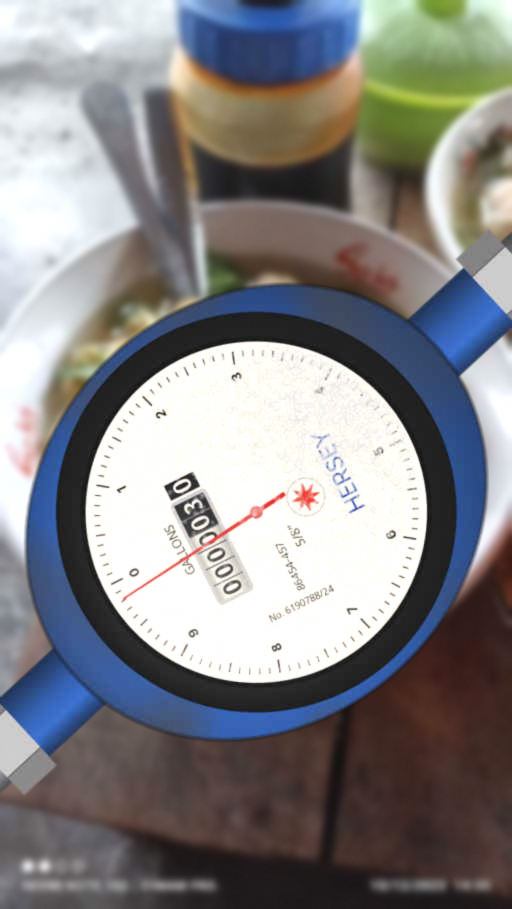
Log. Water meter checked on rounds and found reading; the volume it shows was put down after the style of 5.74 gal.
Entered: 29.8 gal
